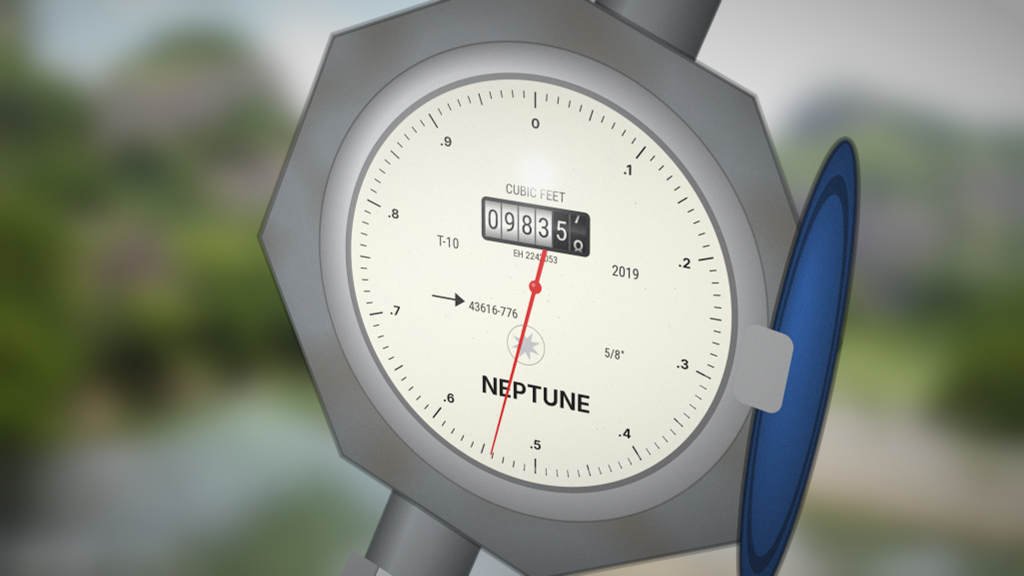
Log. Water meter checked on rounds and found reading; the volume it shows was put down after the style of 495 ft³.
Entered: 98357.54 ft³
